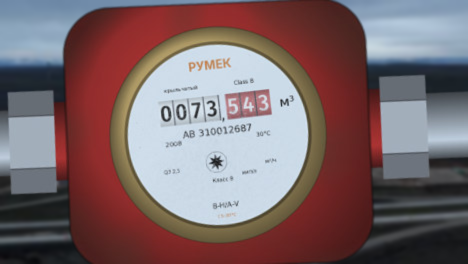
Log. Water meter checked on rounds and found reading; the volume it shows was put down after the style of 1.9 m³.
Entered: 73.543 m³
